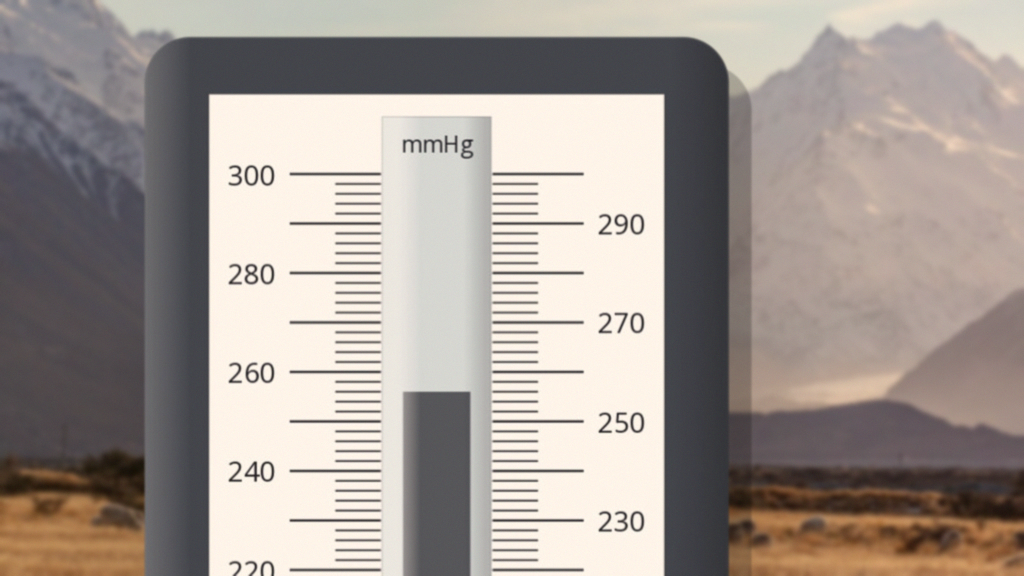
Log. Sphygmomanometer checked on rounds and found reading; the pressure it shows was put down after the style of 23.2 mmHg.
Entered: 256 mmHg
